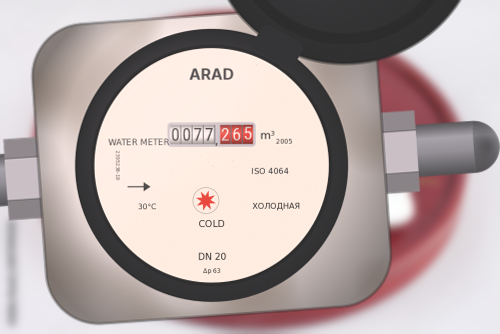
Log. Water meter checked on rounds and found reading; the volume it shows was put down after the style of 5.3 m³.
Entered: 77.265 m³
